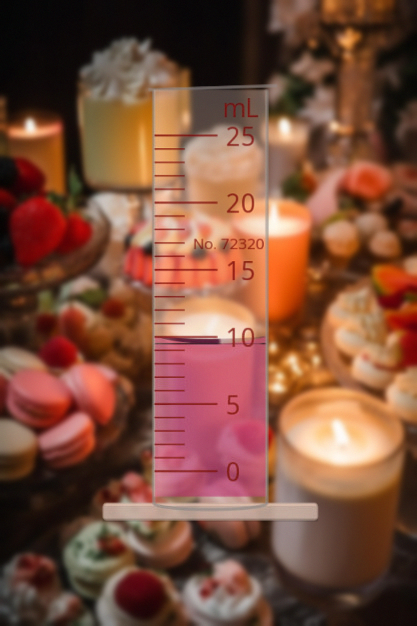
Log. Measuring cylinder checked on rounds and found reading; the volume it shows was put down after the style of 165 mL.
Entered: 9.5 mL
